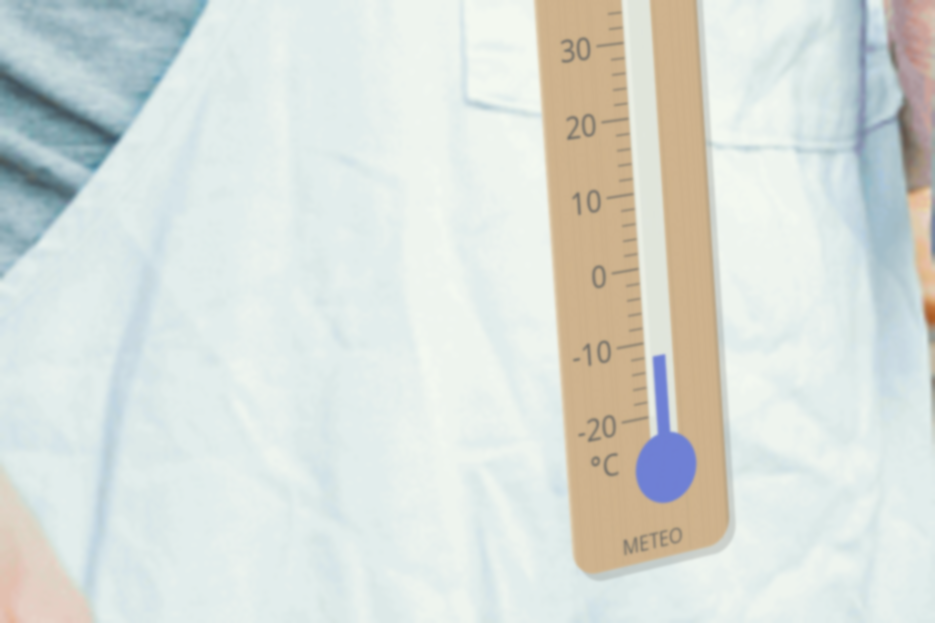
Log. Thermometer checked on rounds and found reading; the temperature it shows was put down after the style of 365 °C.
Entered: -12 °C
